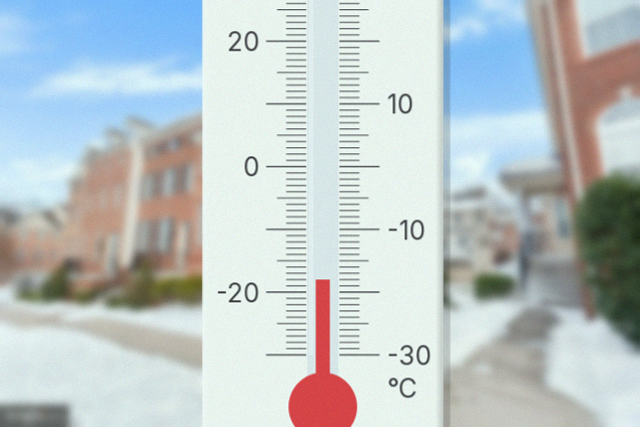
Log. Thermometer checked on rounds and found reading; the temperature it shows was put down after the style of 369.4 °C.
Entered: -18 °C
